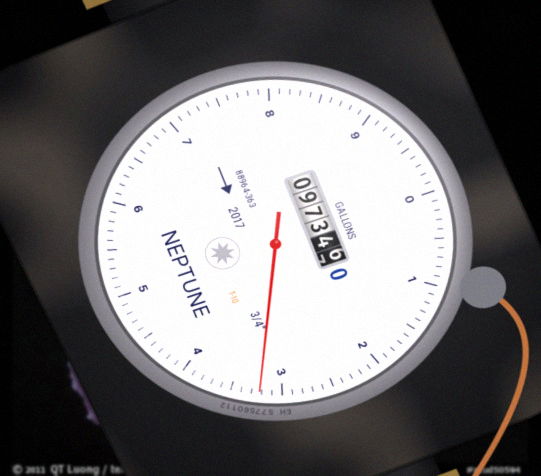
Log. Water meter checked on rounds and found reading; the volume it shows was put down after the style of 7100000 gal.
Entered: 973463.2 gal
